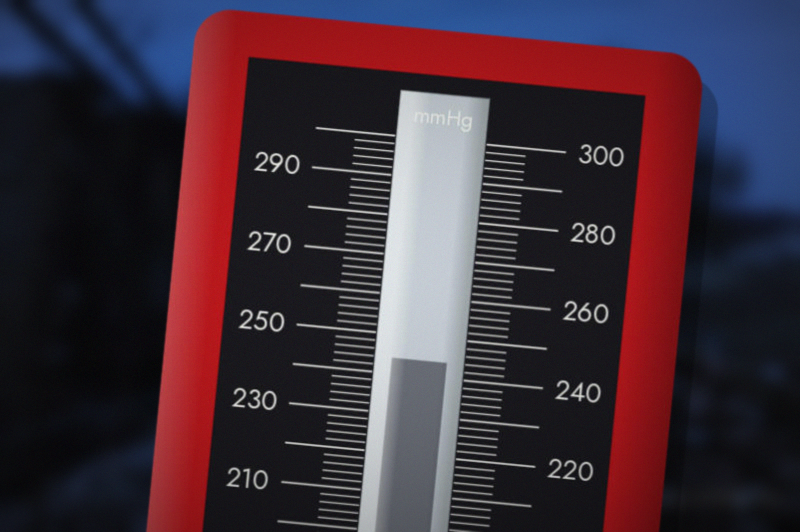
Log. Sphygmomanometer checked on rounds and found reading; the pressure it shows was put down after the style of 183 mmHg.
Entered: 244 mmHg
